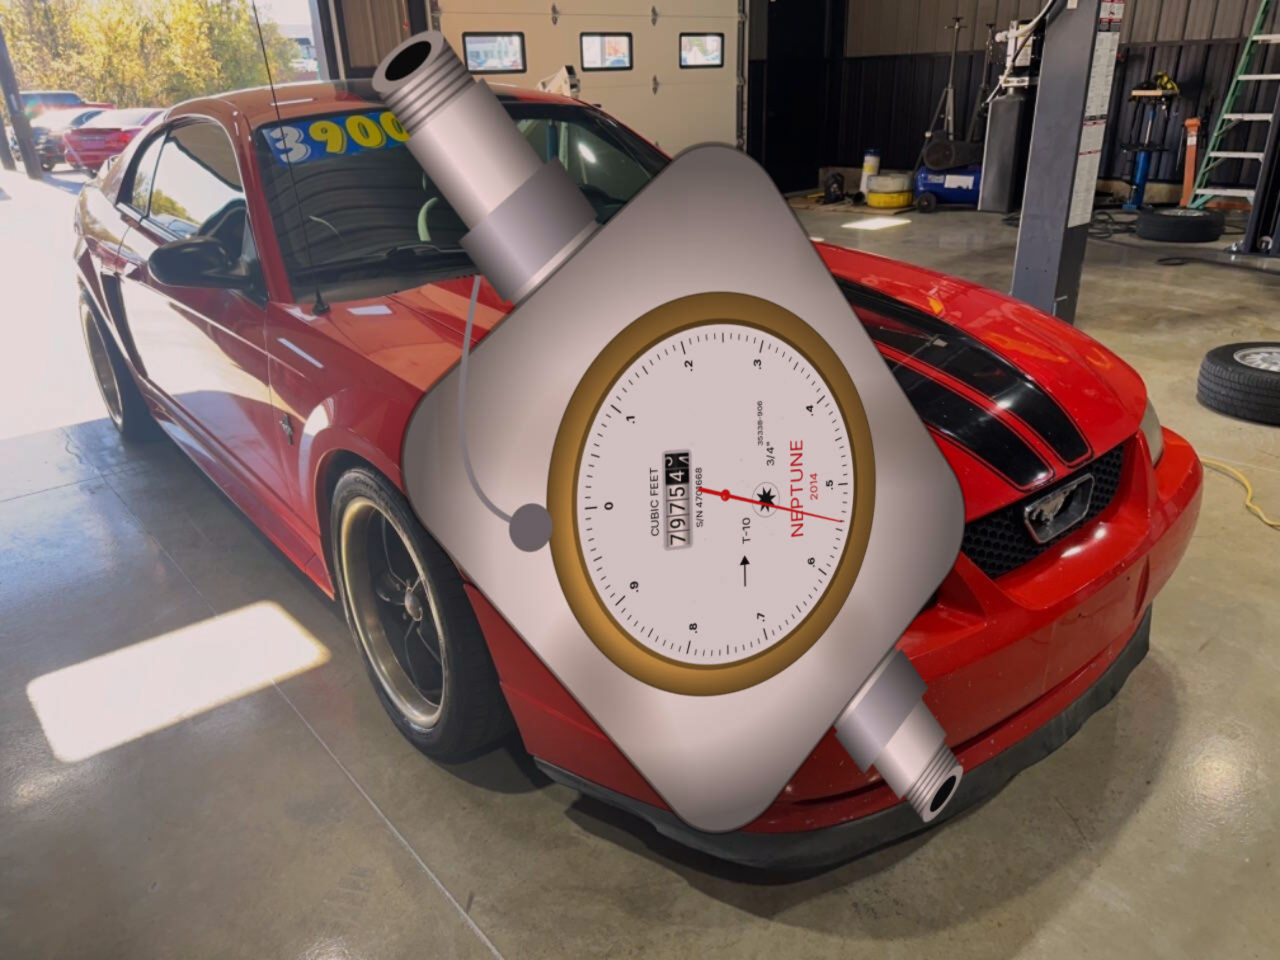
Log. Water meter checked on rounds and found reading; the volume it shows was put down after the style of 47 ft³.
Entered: 797543.54 ft³
